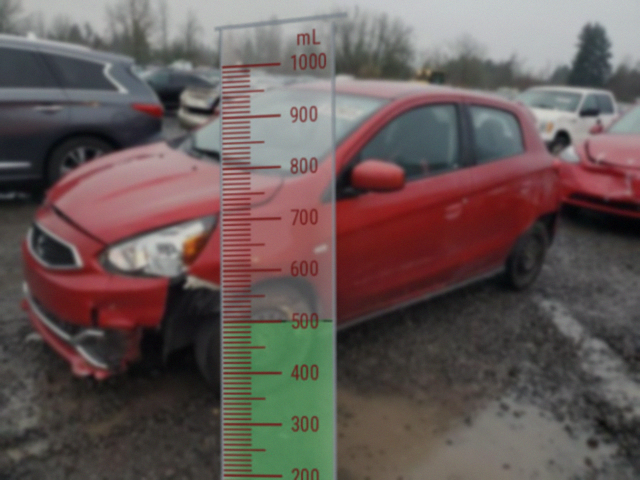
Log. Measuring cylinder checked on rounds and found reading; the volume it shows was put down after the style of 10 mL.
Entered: 500 mL
